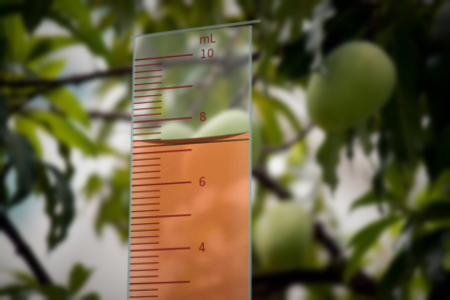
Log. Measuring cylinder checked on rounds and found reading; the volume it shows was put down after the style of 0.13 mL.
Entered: 7.2 mL
